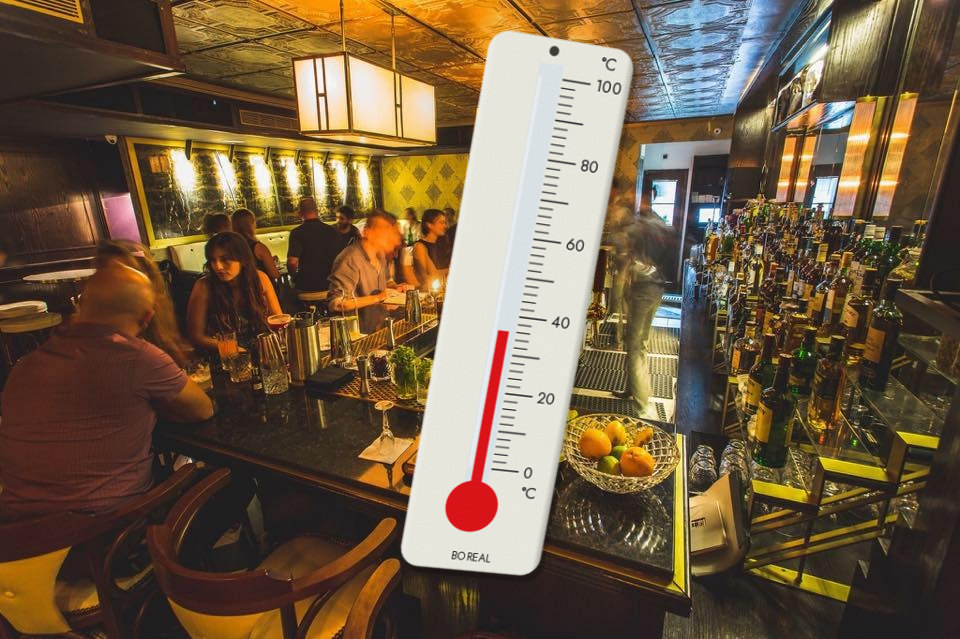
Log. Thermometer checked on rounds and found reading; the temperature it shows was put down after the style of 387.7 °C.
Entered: 36 °C
